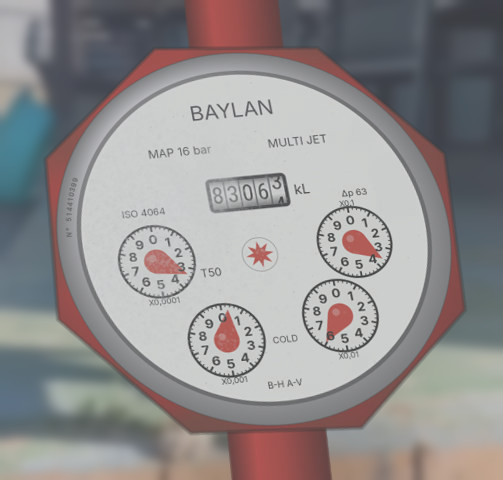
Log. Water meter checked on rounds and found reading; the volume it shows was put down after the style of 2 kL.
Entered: 83063.3603 kL
